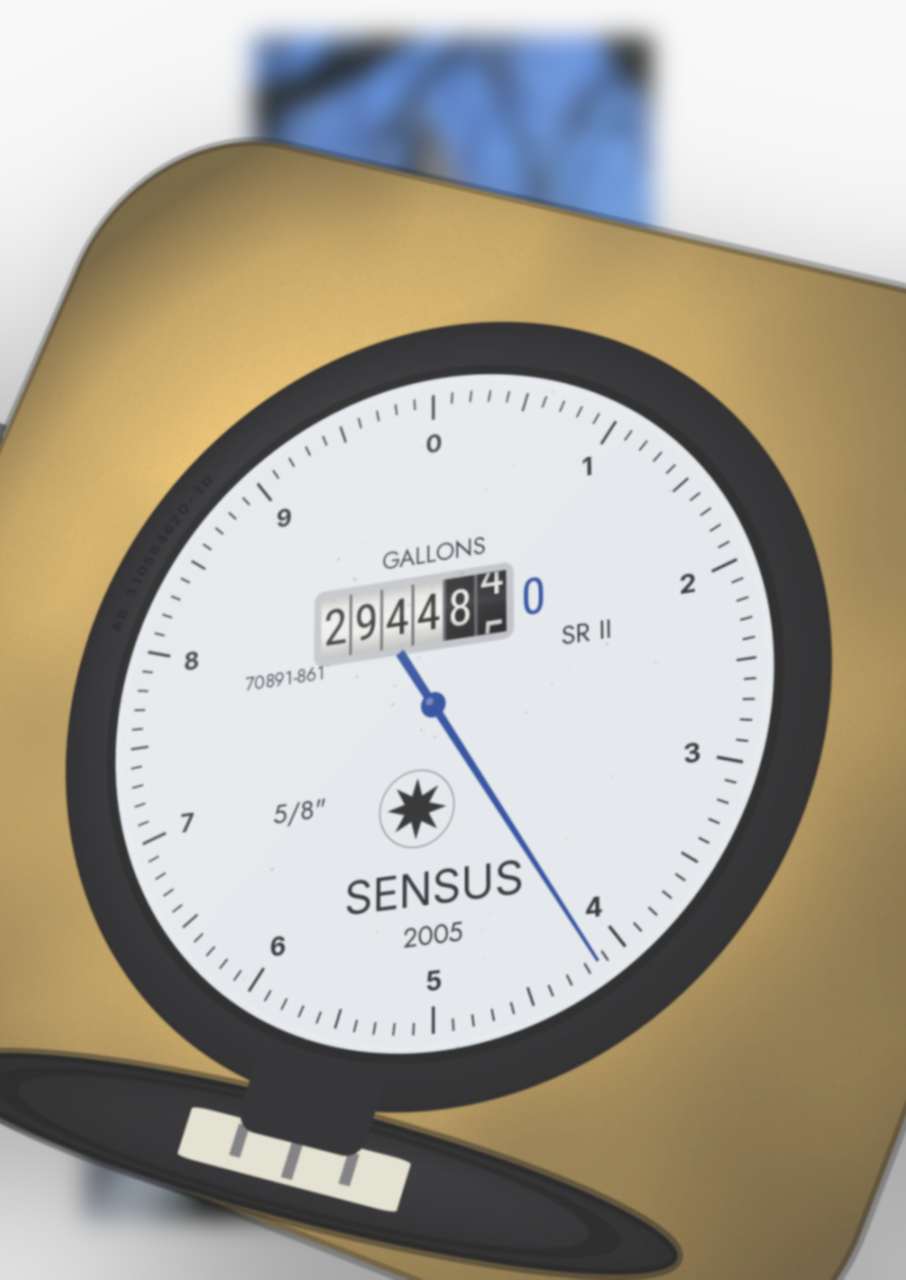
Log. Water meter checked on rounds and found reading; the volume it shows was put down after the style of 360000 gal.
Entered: 2944844.1 gal
